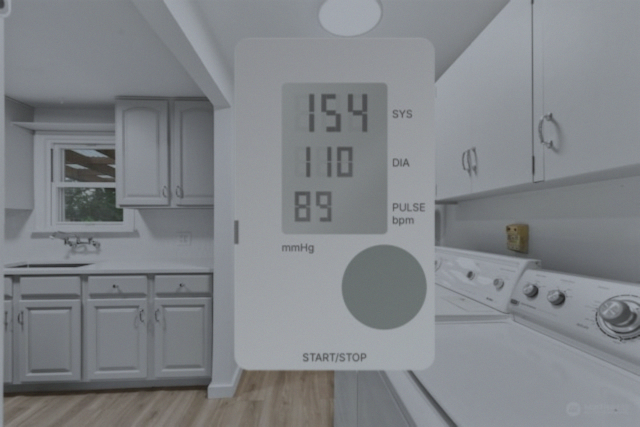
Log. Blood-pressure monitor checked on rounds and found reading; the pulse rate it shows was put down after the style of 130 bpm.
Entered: 89 bpm
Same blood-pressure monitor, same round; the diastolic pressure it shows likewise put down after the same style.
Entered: 110 mmHg
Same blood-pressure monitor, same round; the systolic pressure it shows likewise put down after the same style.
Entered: 154 mmHg
